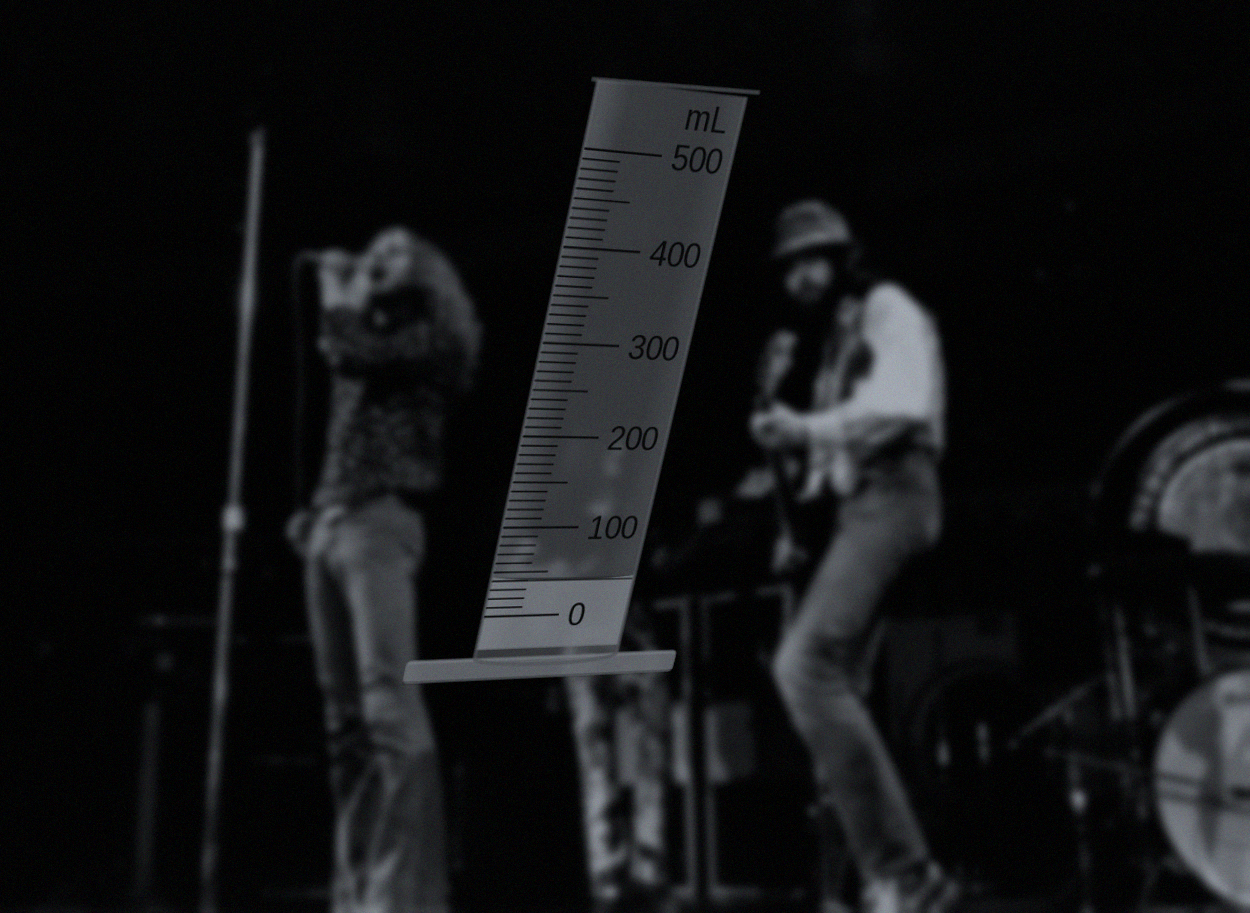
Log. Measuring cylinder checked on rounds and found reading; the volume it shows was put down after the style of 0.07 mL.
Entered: 40 mL
